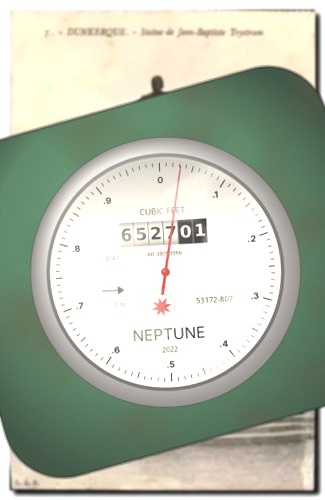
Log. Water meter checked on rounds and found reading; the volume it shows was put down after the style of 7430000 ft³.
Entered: 652701.03 ft³
